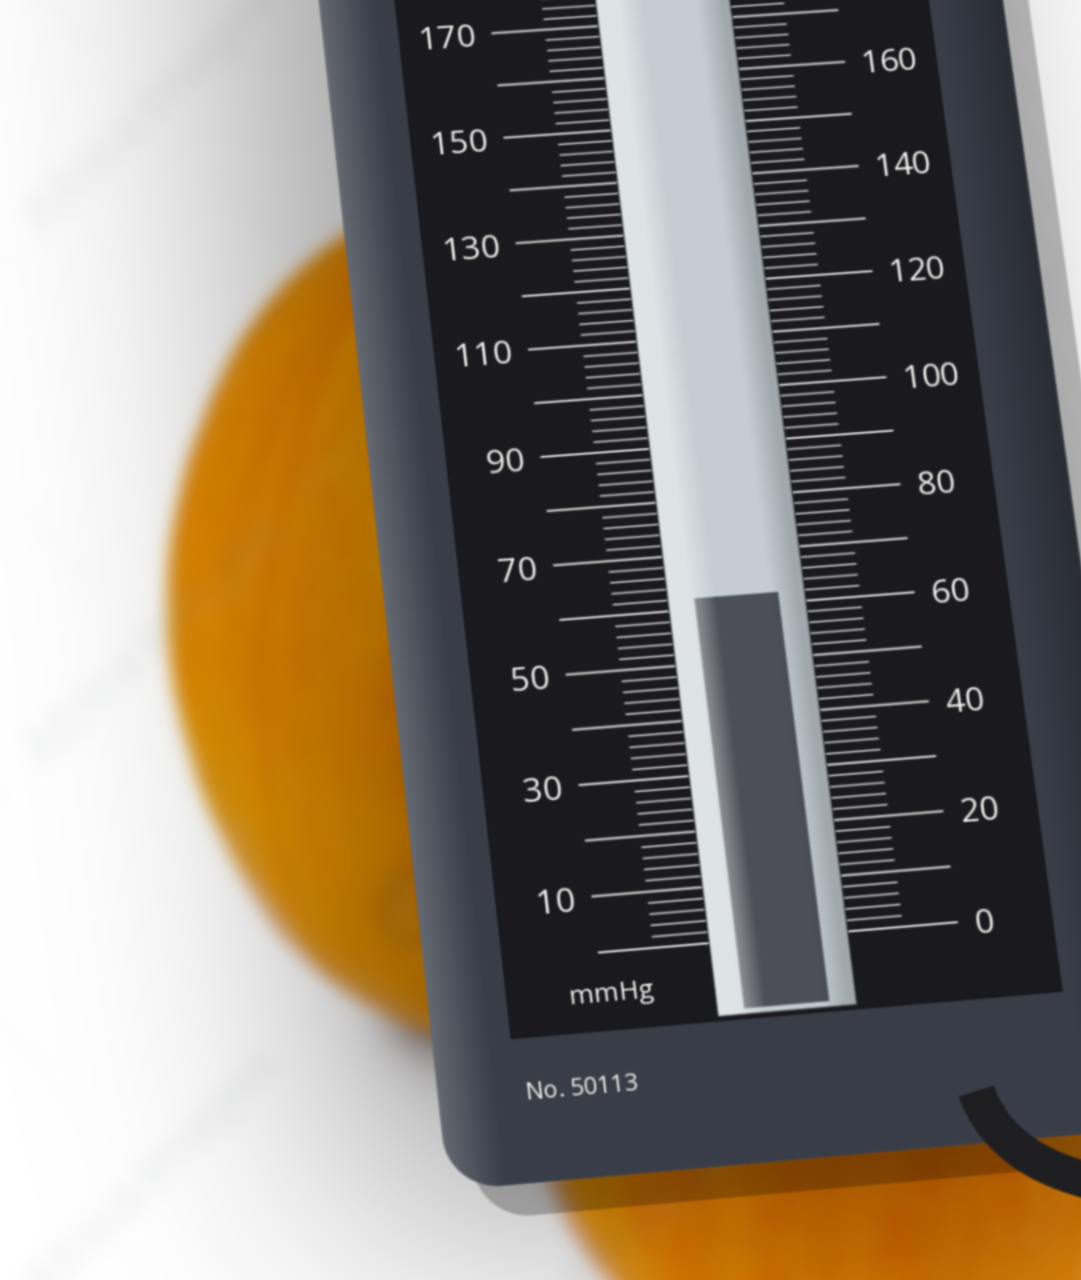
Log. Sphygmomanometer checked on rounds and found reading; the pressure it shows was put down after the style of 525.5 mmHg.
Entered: 62 mmHg
